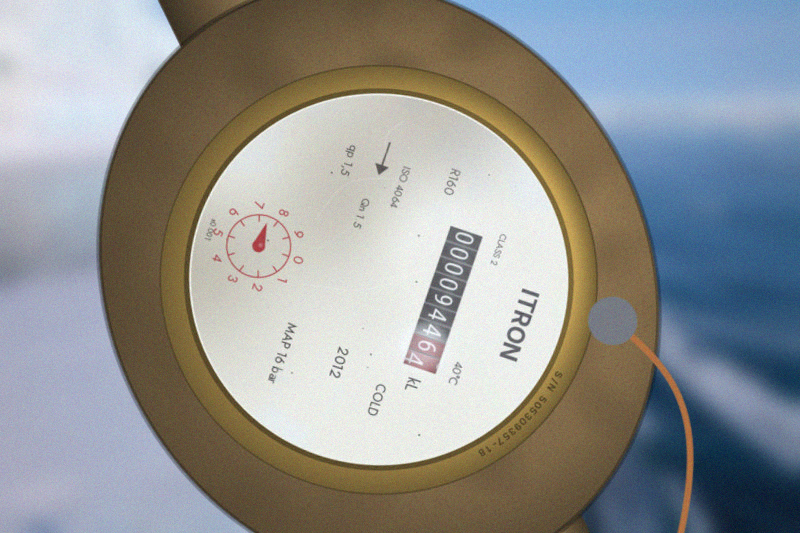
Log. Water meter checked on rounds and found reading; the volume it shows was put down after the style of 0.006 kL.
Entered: 944.637 kL
